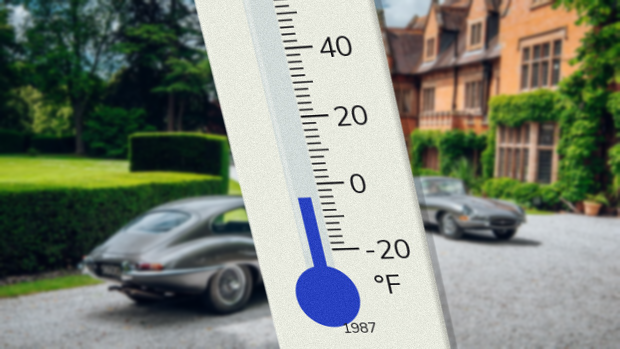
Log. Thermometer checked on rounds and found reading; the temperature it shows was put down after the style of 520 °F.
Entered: -4 °F
